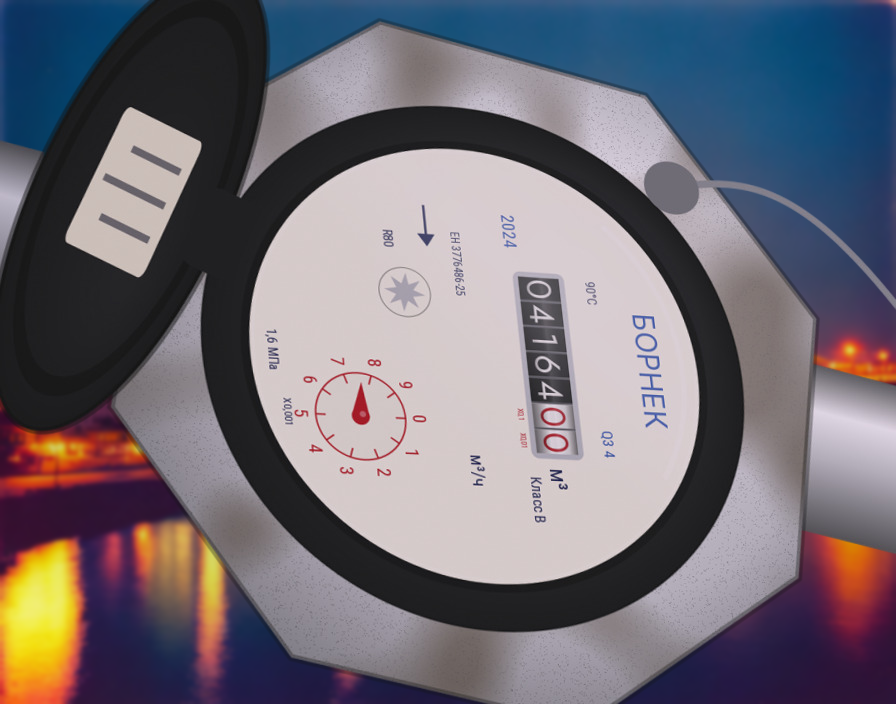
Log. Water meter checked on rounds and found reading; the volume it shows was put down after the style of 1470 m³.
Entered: 4164.007 m³
